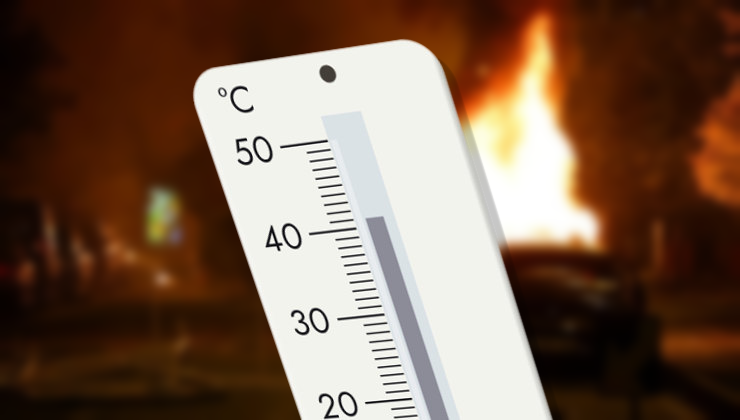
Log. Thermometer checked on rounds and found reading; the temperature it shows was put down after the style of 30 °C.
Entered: 41 °C
